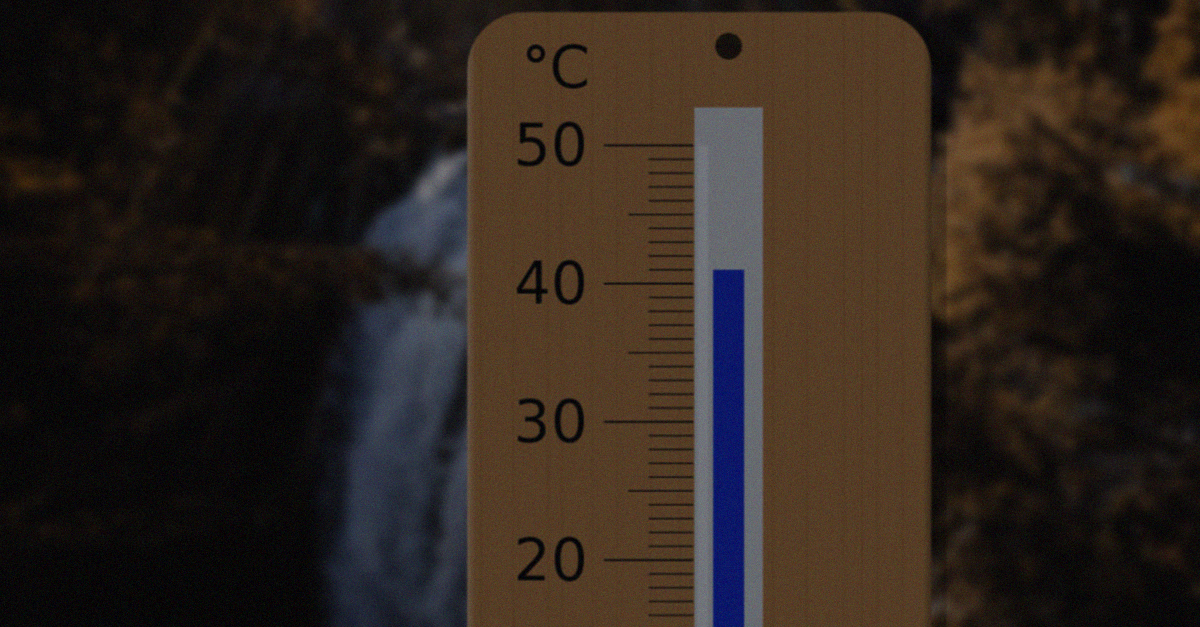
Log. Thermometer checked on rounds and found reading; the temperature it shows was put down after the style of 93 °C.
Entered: 41 °C
